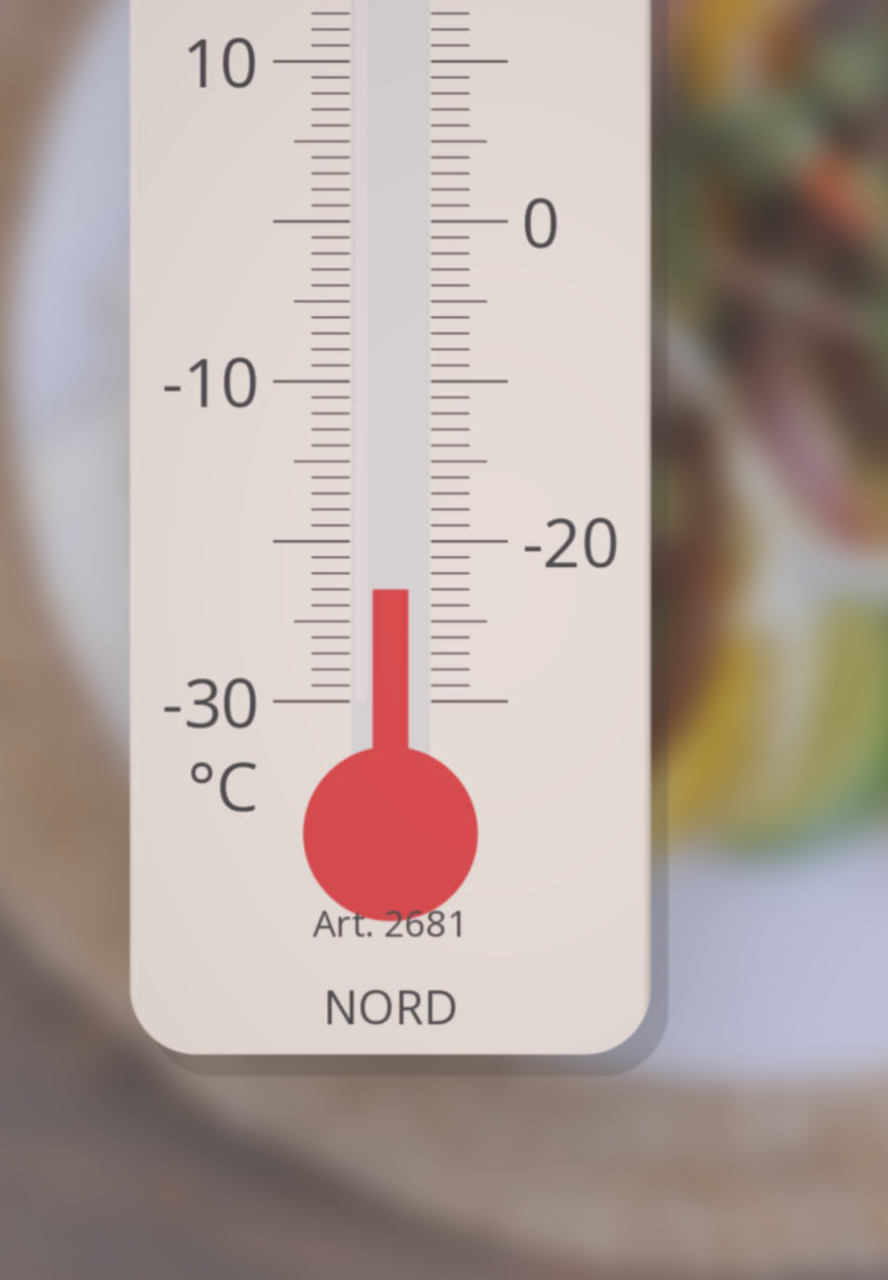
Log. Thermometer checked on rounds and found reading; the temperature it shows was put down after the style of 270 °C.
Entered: -23 °C
